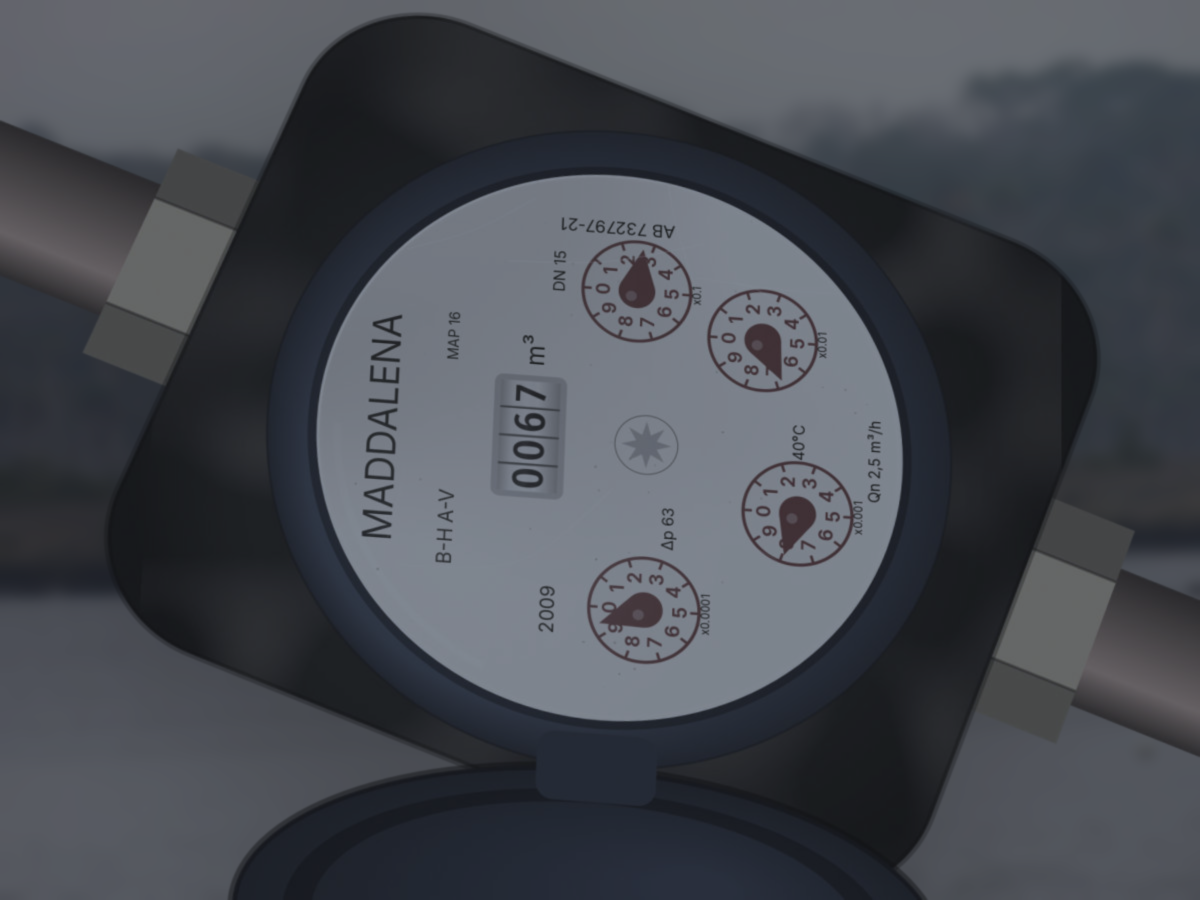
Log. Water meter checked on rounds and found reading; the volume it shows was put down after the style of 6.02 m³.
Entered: 67.2679 m³
